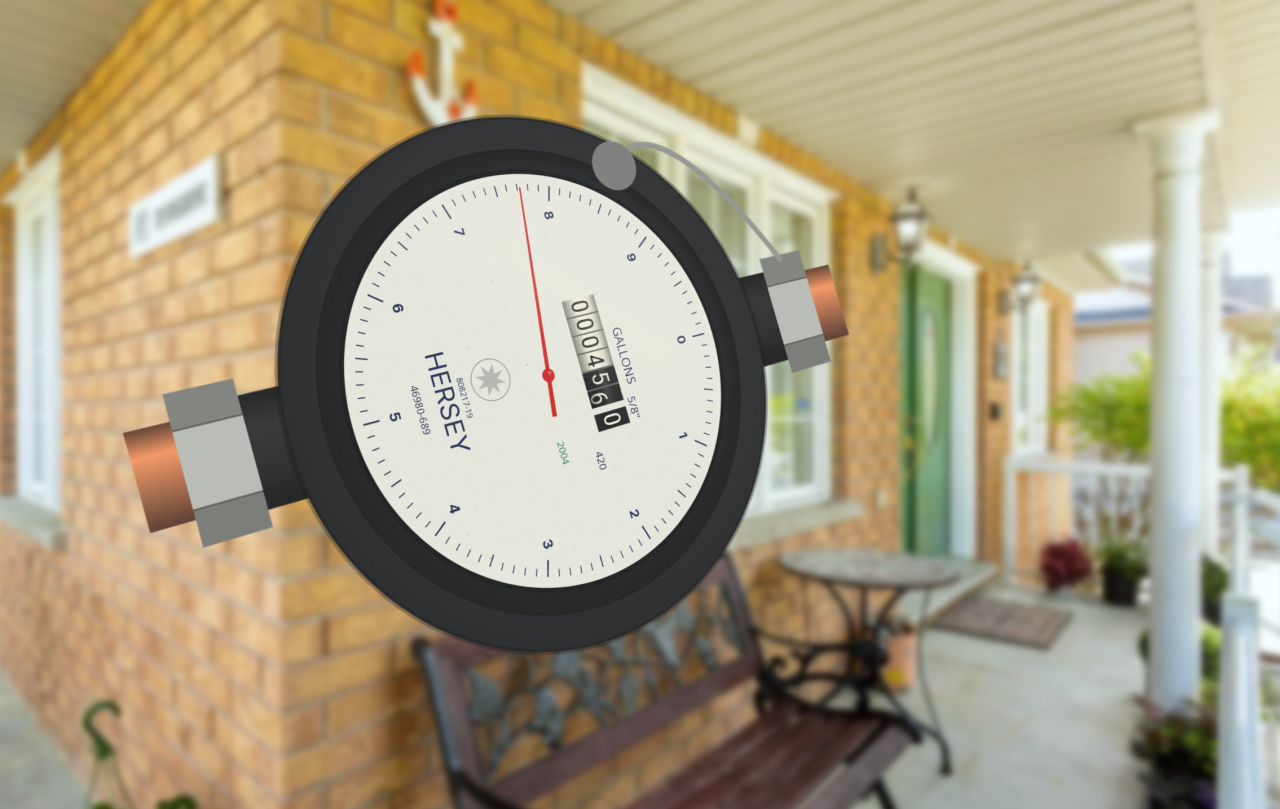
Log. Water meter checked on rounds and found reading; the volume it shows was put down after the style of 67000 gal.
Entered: 4557.7 gal
